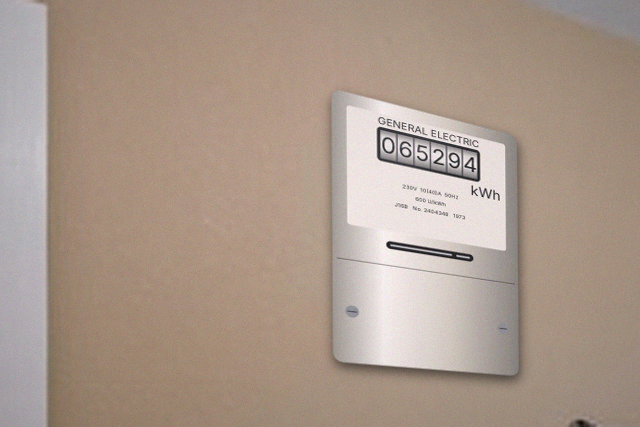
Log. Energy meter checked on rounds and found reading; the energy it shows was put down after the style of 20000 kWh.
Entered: 65294 kWh
